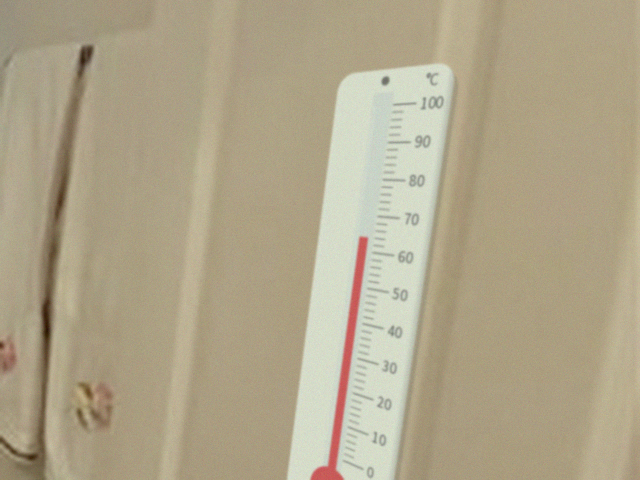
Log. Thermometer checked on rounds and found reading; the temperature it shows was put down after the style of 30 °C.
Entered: 64 °C
